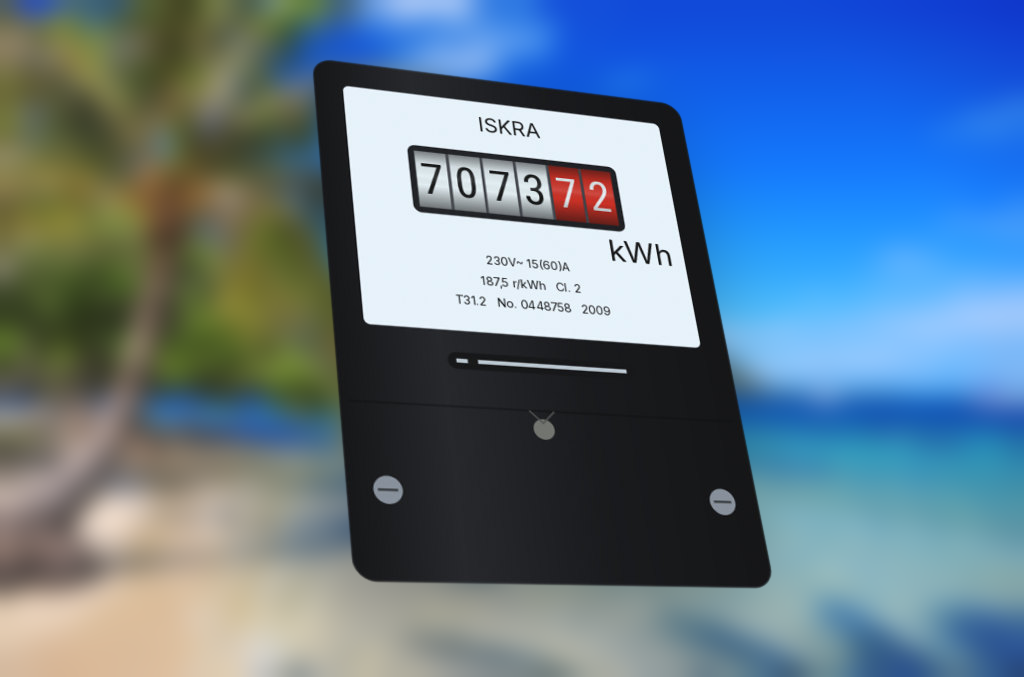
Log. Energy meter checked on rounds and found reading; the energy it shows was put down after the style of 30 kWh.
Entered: 7073.72 kWh
